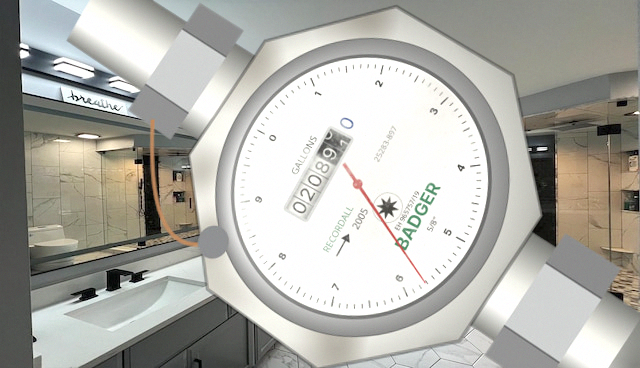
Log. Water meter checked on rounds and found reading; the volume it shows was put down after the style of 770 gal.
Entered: 208905.7 gal
